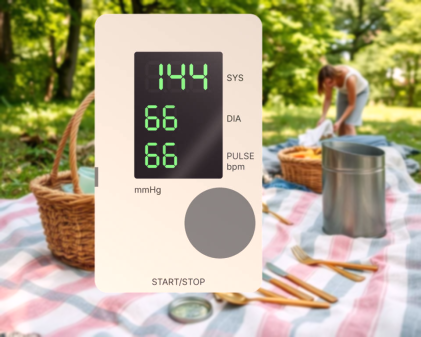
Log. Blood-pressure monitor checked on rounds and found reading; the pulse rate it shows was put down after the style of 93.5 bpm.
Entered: 66 bpm
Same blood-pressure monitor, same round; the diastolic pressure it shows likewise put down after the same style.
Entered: 66 mmHg
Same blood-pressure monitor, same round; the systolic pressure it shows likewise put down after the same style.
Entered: 144 mmHg
